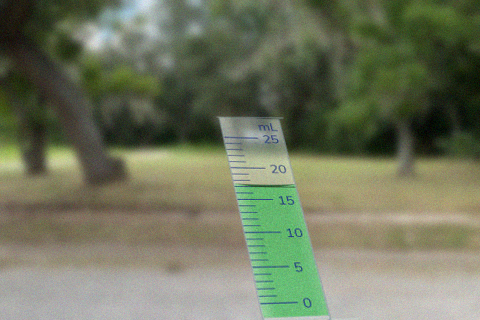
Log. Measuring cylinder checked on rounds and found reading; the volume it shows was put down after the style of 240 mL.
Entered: 17 mL
